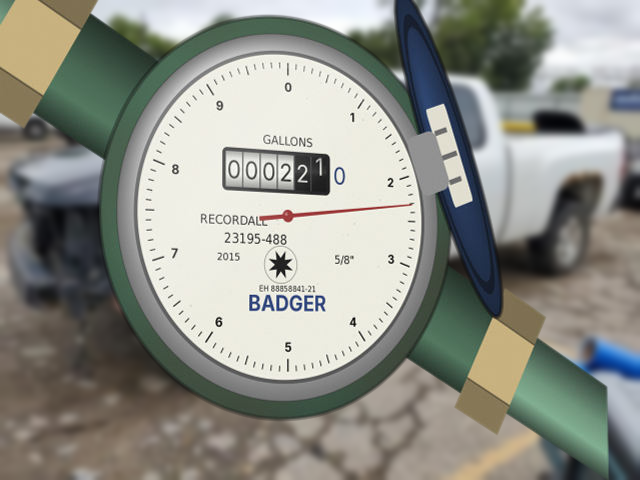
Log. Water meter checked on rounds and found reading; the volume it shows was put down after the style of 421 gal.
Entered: 2212.3 gal
